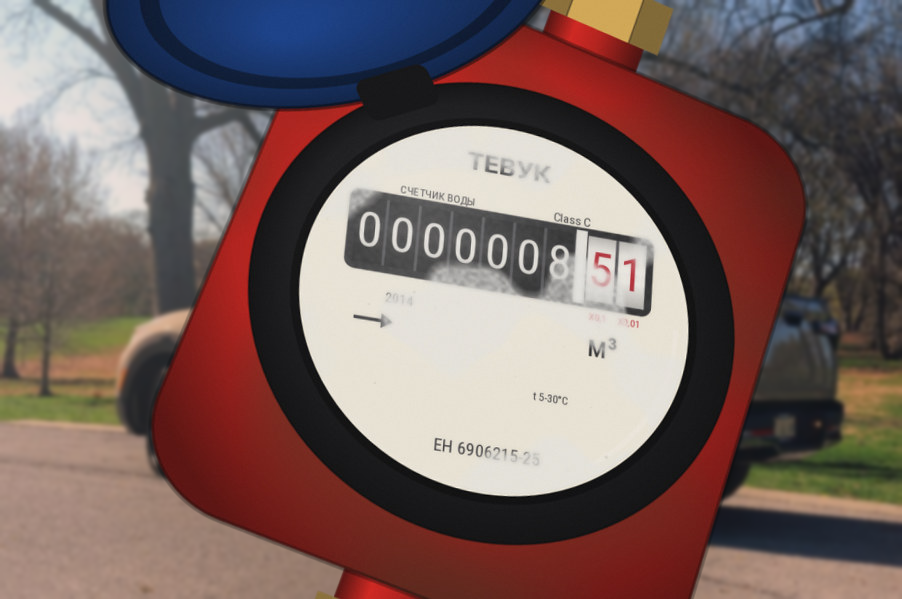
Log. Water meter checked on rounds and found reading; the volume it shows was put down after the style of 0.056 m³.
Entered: 8.51 m³
